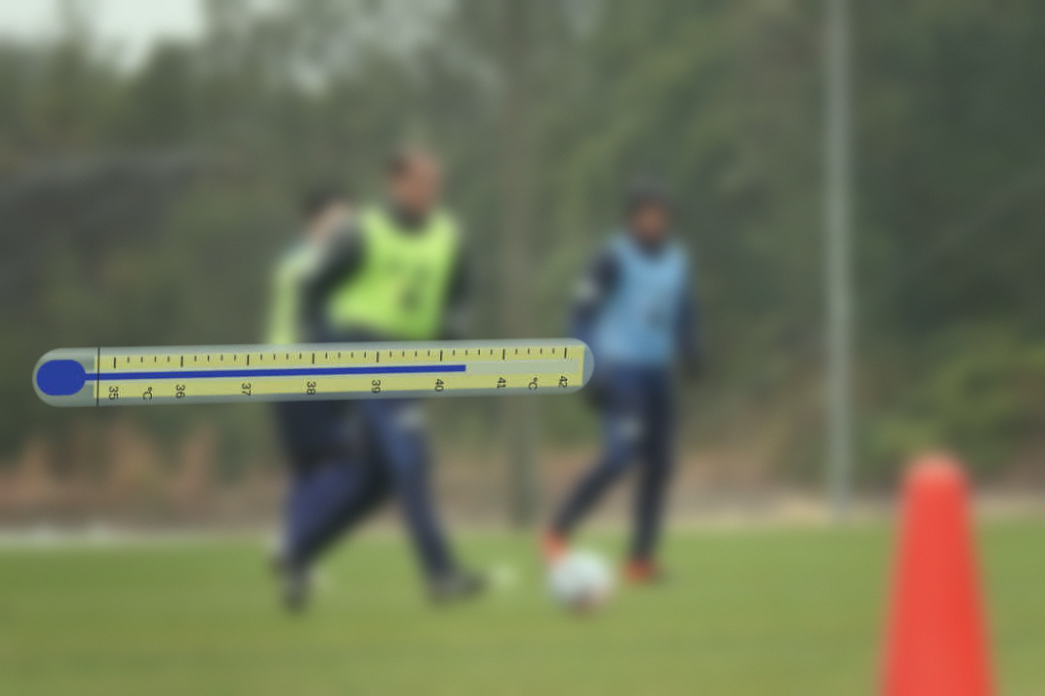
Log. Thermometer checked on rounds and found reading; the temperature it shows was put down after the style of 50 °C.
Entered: 40.4 °C
